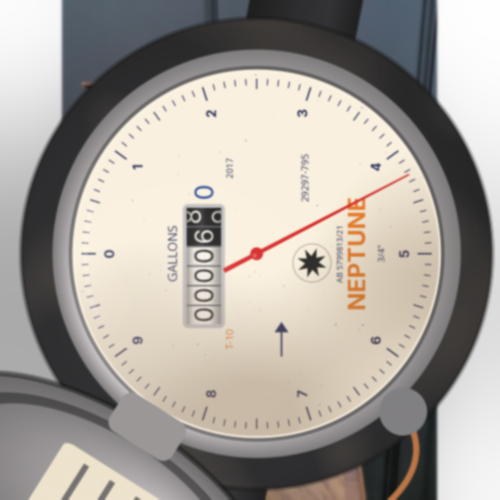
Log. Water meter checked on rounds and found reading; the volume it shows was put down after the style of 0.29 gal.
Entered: 684.2 gal
